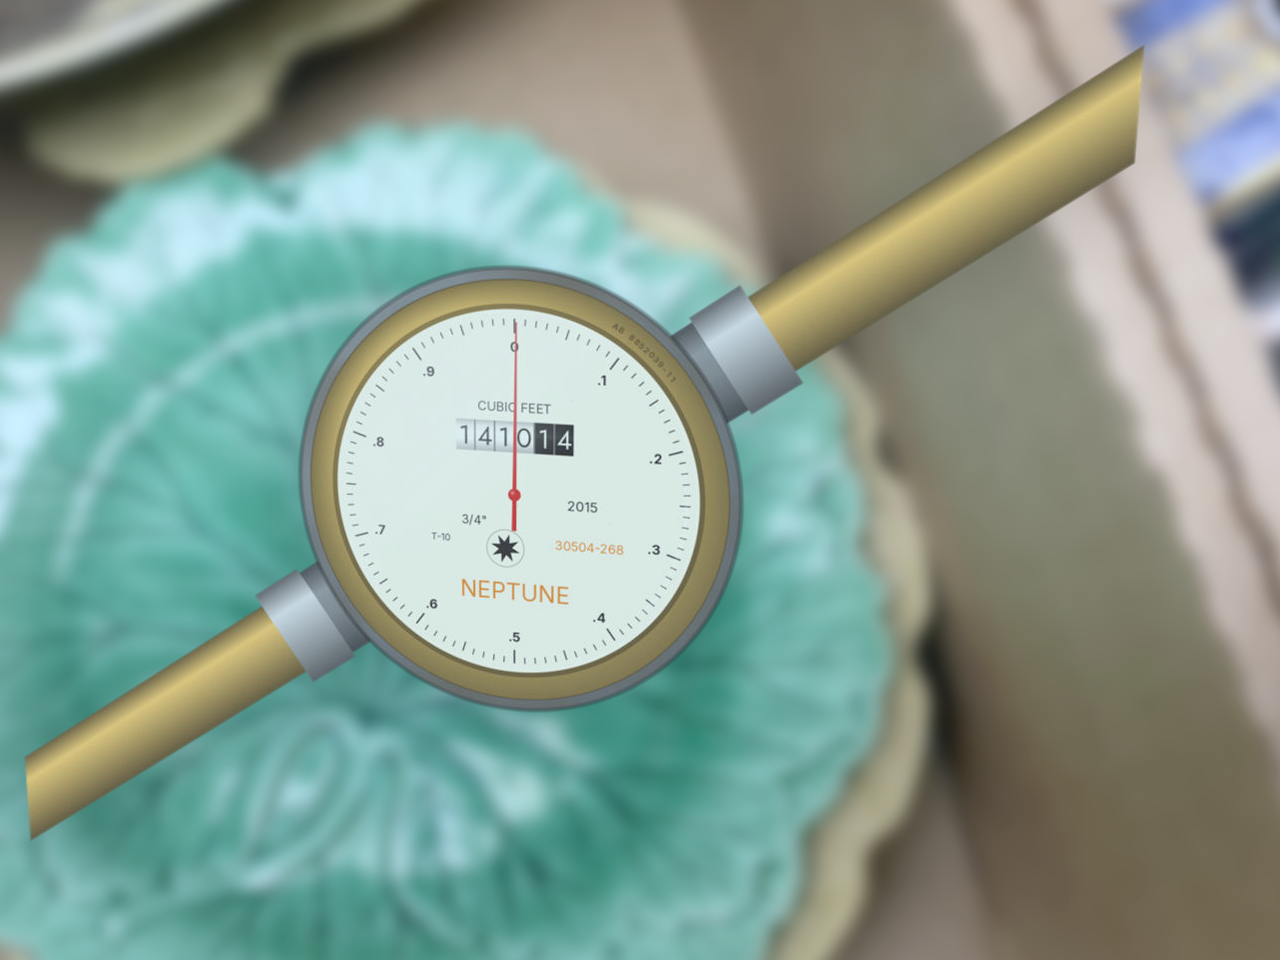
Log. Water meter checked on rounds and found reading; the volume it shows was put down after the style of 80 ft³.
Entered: 141014.00 ft³
